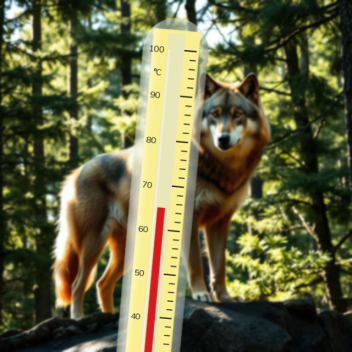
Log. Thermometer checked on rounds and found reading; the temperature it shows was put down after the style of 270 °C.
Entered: 65 °C
